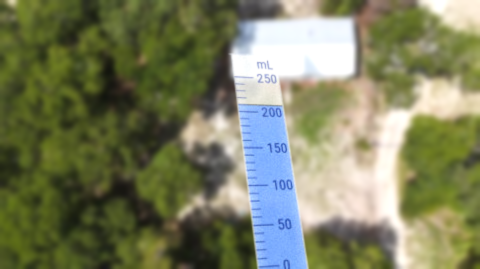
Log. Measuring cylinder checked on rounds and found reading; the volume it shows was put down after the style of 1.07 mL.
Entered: 210 mL
